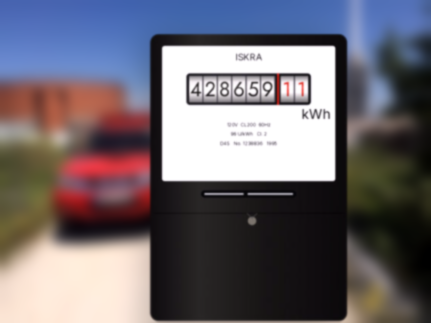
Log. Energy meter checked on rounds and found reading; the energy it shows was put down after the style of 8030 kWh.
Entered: 428659.11 kWh
